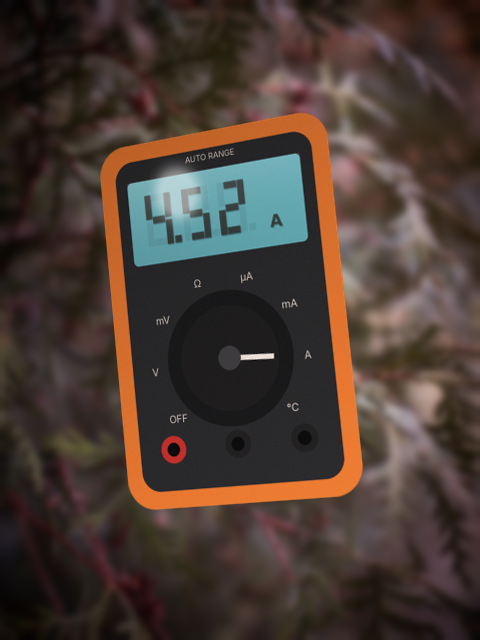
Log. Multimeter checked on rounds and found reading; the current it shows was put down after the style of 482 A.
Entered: 4.52 A
